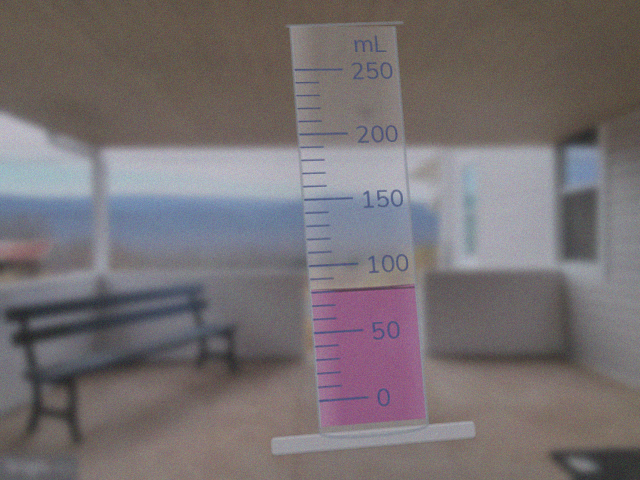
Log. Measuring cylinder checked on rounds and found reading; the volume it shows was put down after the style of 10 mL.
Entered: 80 mL
